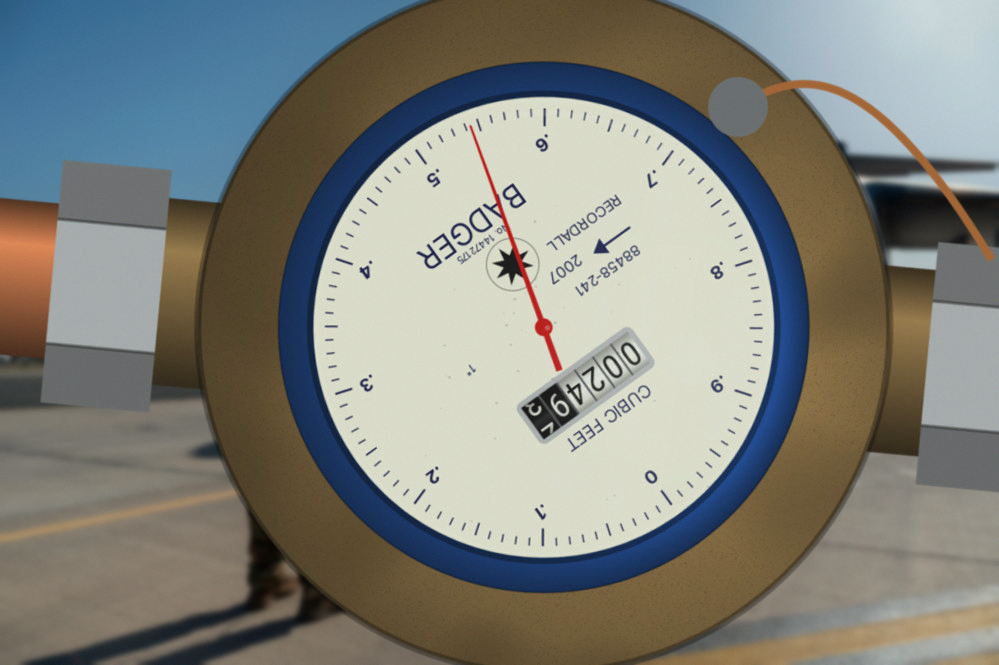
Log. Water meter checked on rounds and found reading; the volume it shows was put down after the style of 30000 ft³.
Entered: 2492.54 ft³
